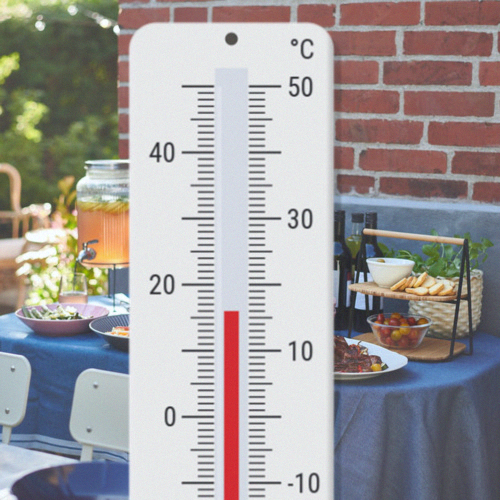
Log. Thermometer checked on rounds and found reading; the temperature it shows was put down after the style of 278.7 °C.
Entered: 16 °C
